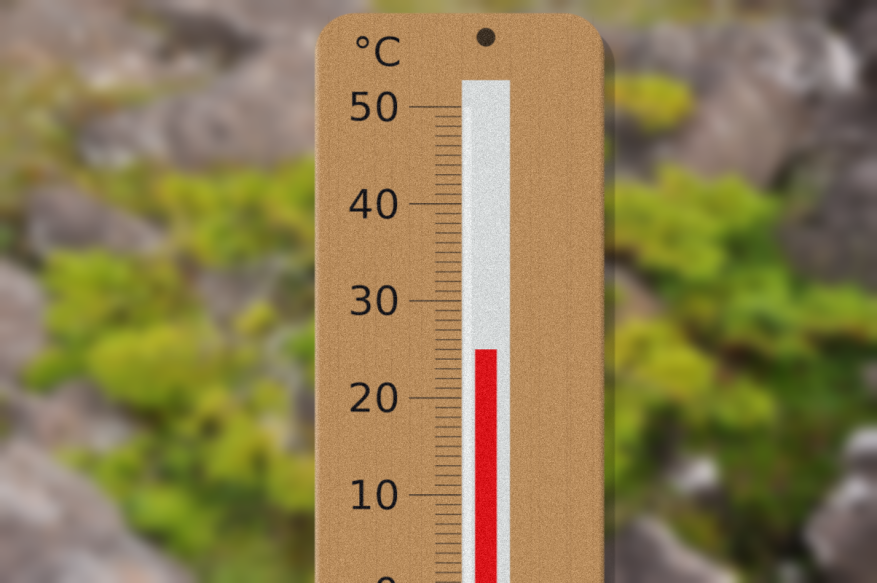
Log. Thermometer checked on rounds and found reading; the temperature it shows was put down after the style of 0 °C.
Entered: 25 °C
